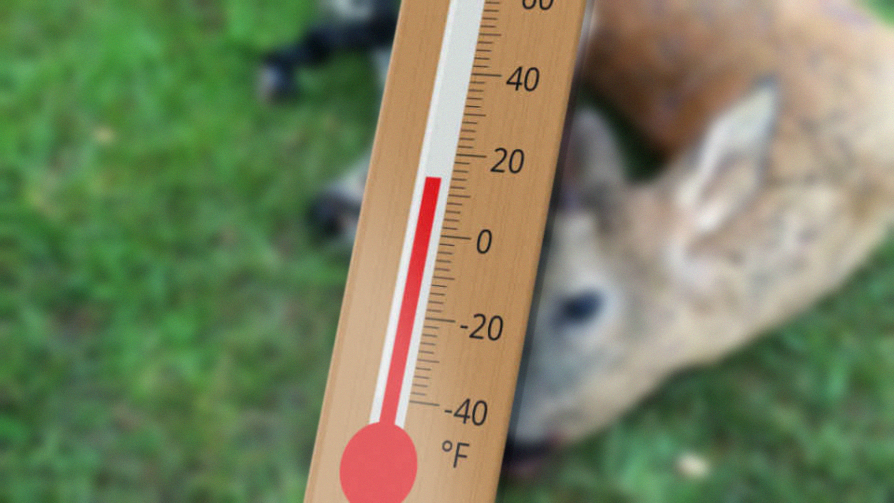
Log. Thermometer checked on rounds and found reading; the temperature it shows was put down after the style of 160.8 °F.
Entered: 14 °F
